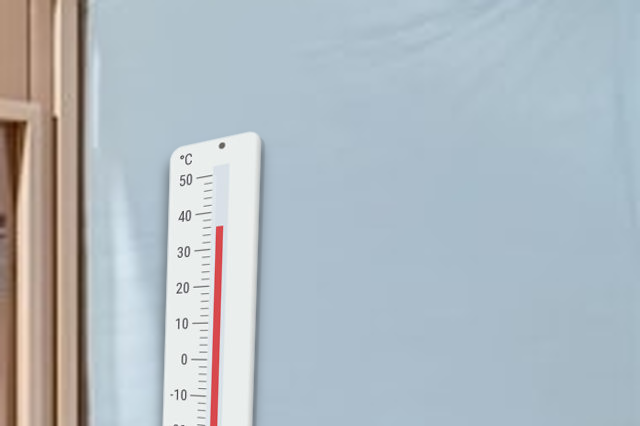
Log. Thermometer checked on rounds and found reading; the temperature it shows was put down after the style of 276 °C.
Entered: 36 °C
